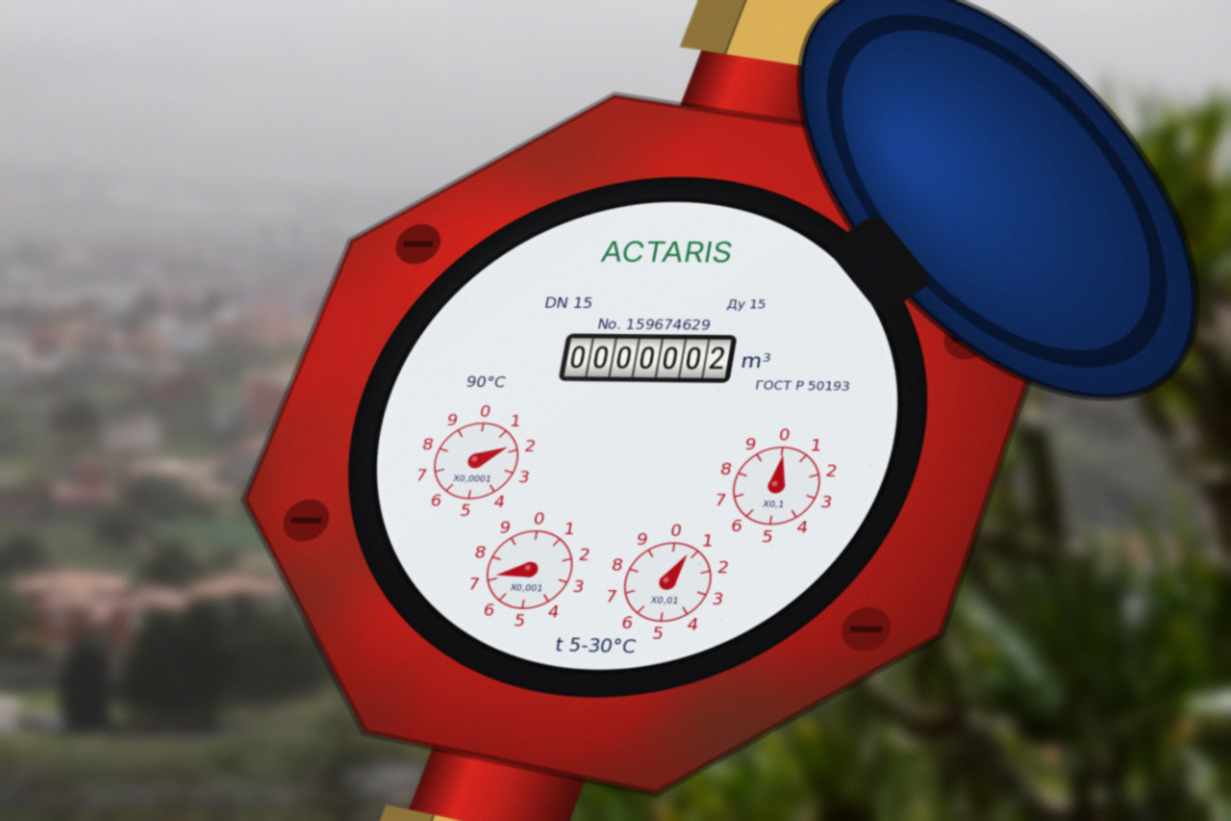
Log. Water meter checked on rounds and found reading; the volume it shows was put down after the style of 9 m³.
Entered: 2.0071 m³
